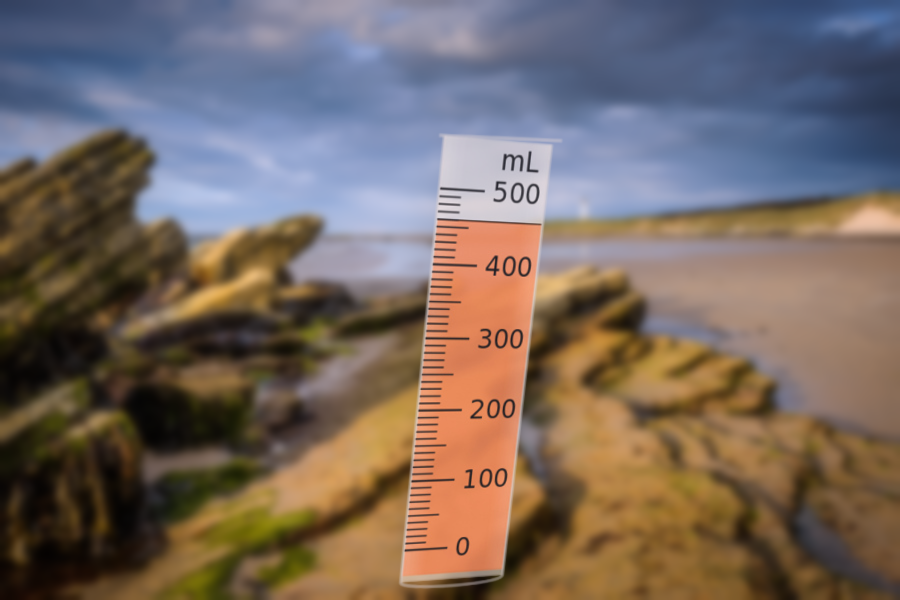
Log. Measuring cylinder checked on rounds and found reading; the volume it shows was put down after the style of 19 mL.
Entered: 460 mL
